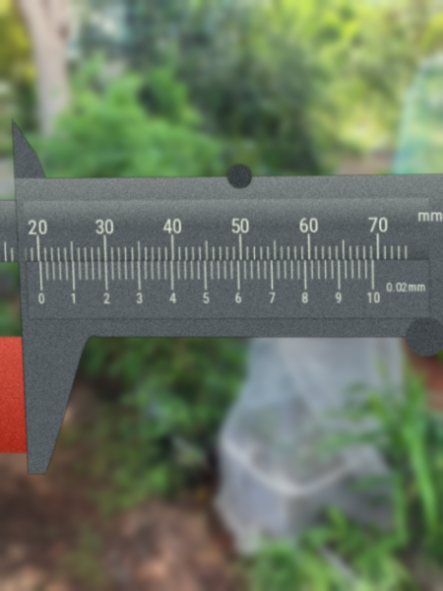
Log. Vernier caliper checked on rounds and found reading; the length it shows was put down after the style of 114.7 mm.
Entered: 20.2 mm
